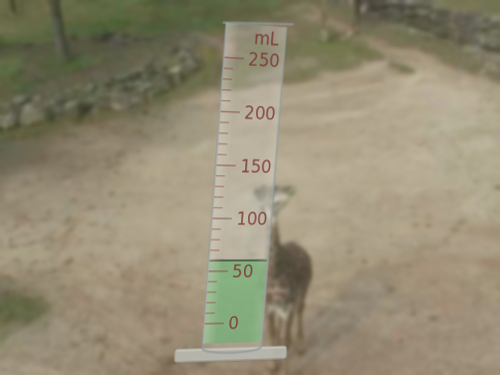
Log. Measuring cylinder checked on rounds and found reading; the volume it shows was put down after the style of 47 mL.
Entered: 60 mL
